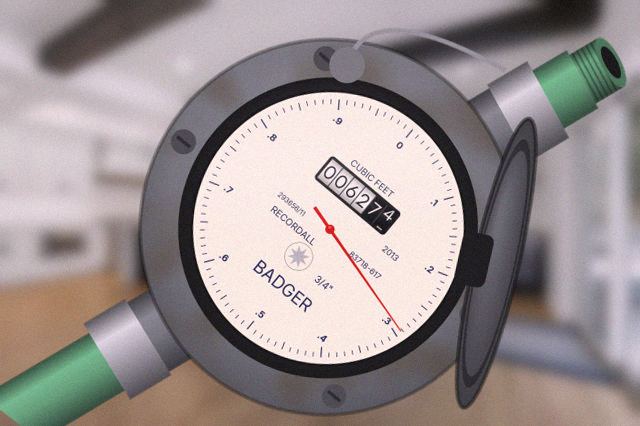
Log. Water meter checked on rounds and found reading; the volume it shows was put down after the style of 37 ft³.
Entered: 6274.29 ft³
